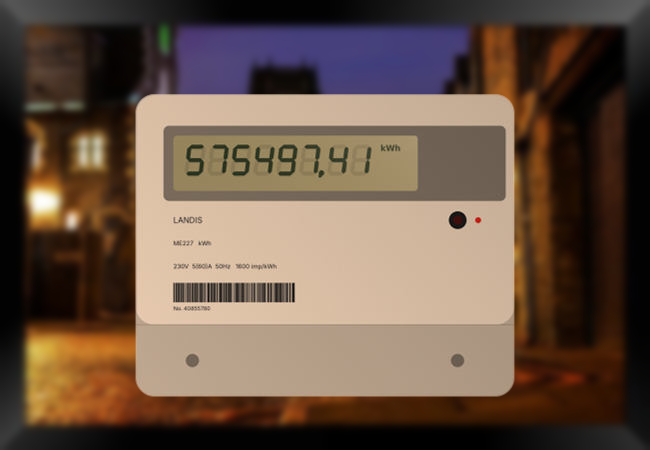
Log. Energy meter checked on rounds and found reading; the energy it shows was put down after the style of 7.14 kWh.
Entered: 575497.41 kWh
